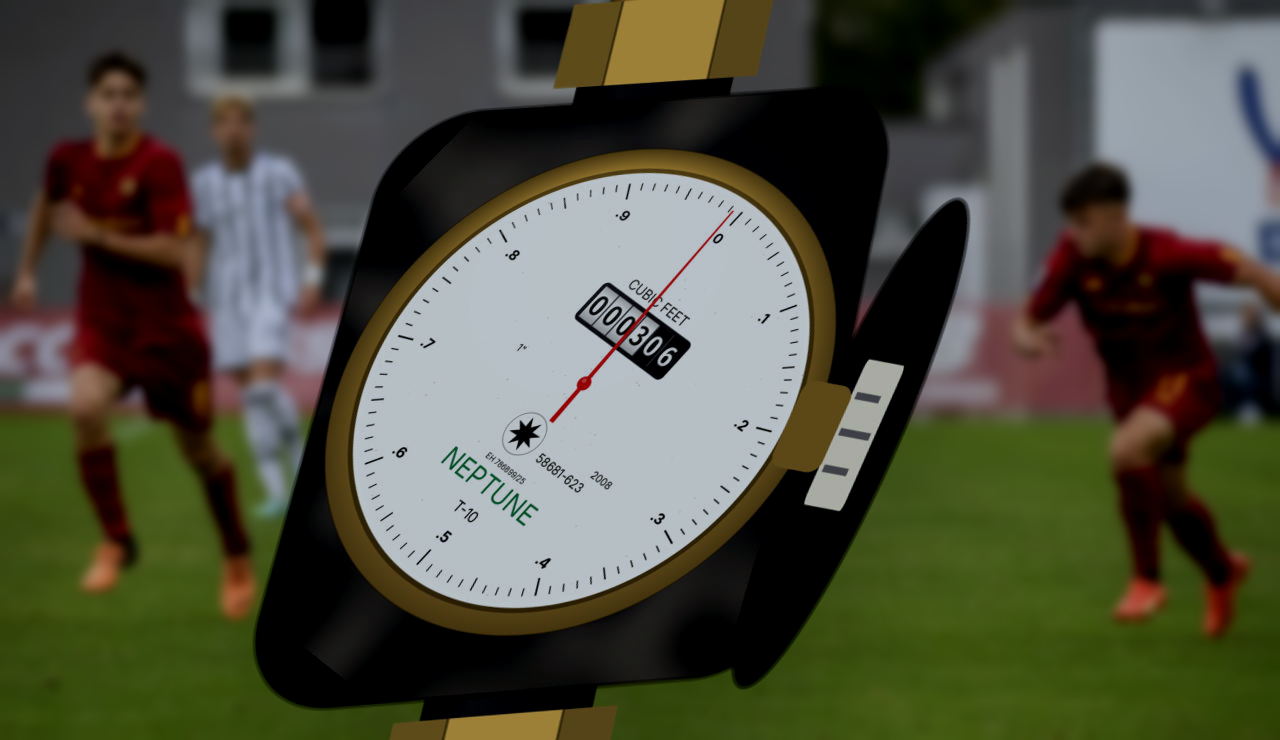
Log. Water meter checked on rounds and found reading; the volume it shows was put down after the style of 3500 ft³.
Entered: 305.99 ft³
